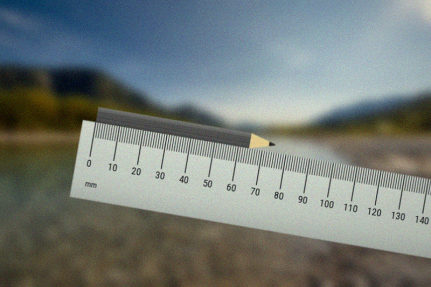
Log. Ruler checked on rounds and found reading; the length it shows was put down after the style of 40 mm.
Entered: 75 mm
